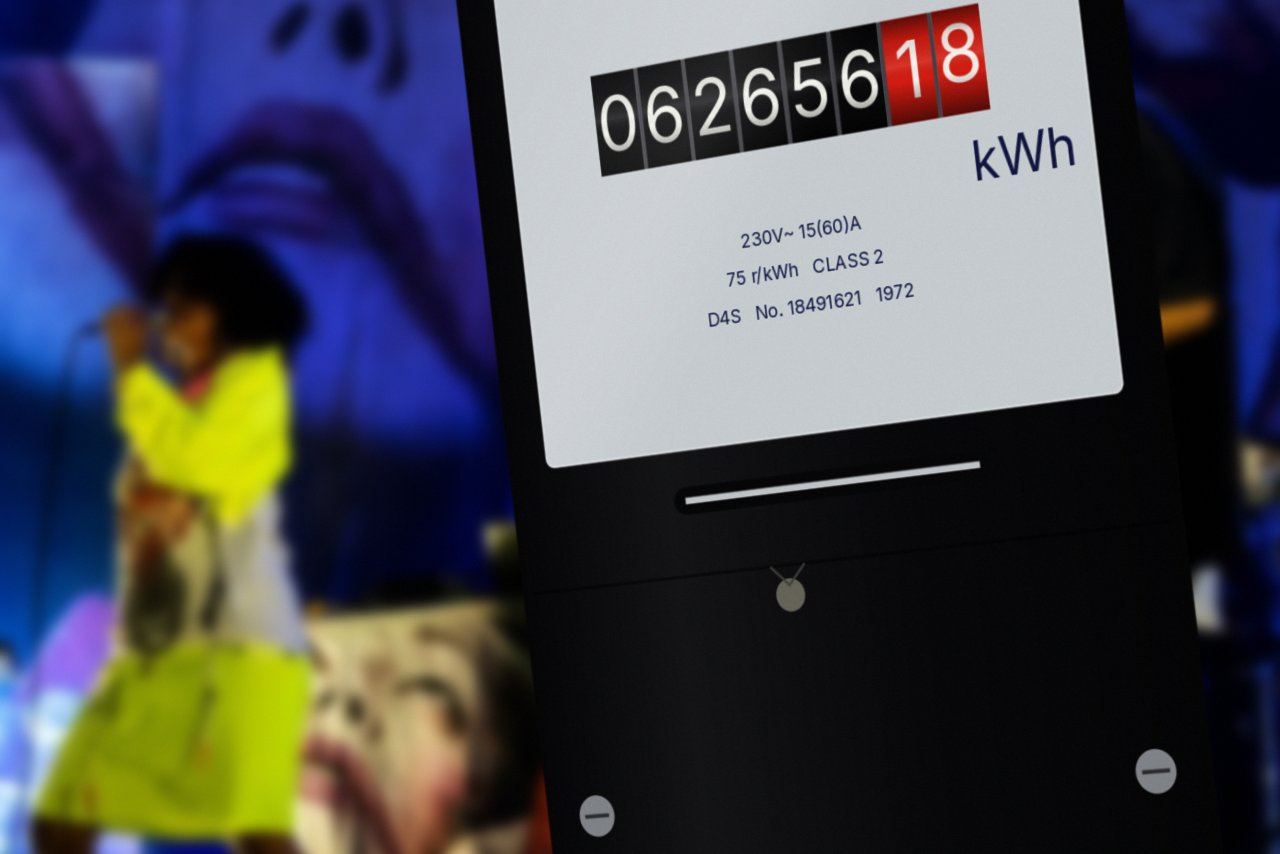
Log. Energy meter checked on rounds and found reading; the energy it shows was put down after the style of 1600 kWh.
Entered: 62656.18 kWh
